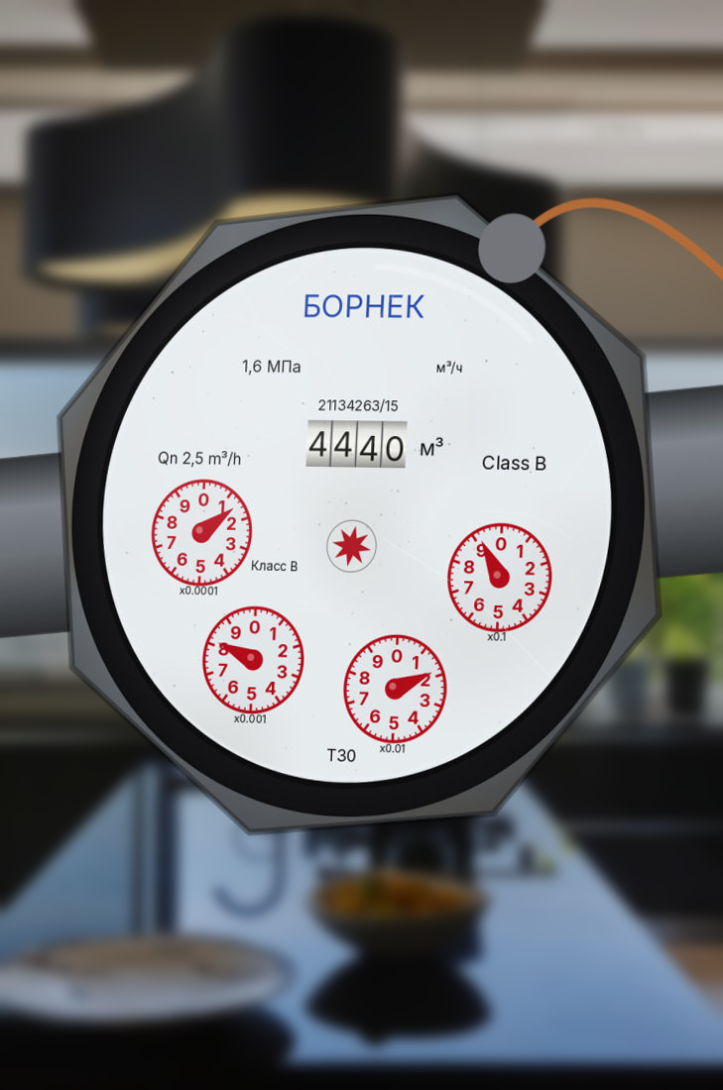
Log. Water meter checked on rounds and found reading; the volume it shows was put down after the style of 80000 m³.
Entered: 4439.9181 m³
